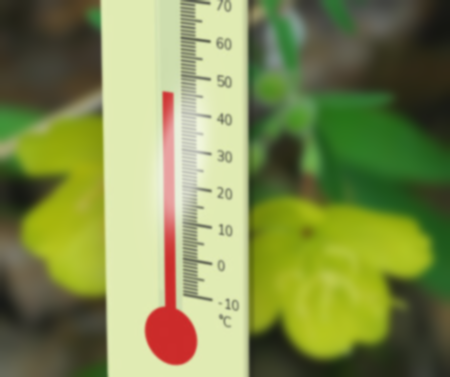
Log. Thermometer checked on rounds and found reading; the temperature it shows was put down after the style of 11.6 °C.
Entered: 45 °C
